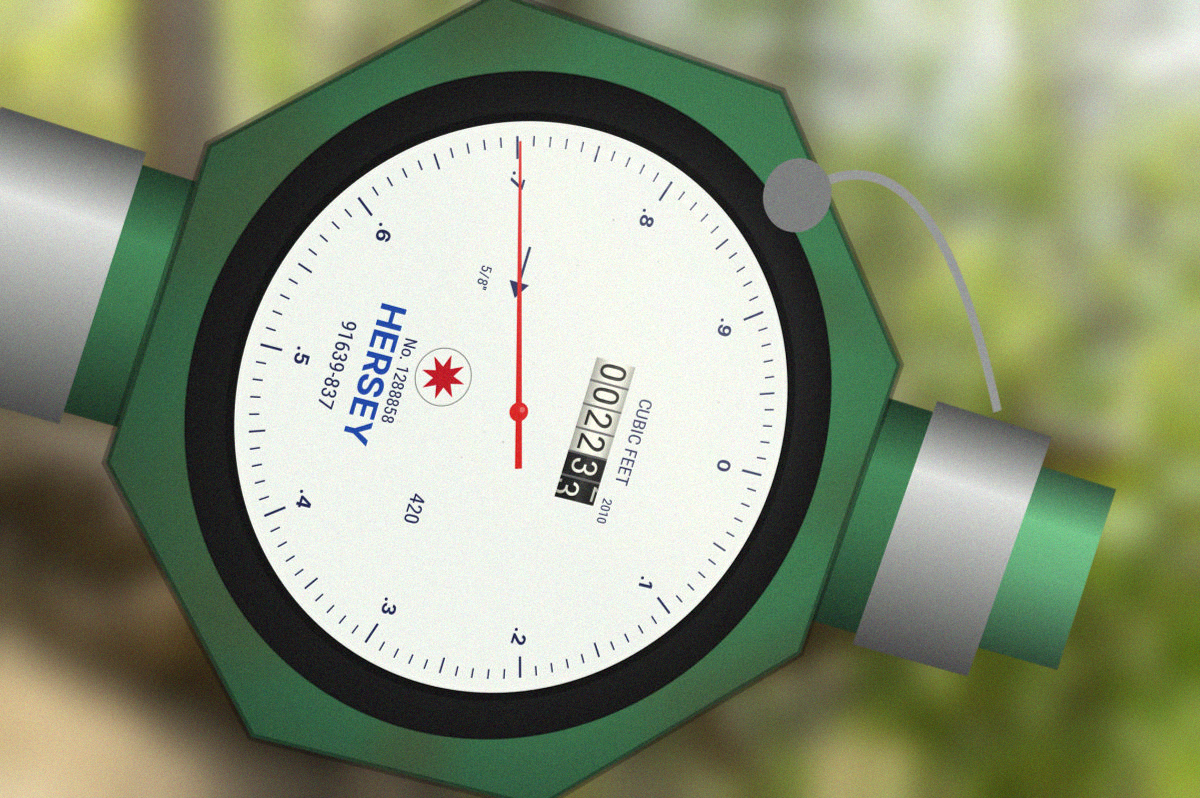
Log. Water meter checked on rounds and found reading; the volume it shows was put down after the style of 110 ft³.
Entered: 2232.70 ft³
